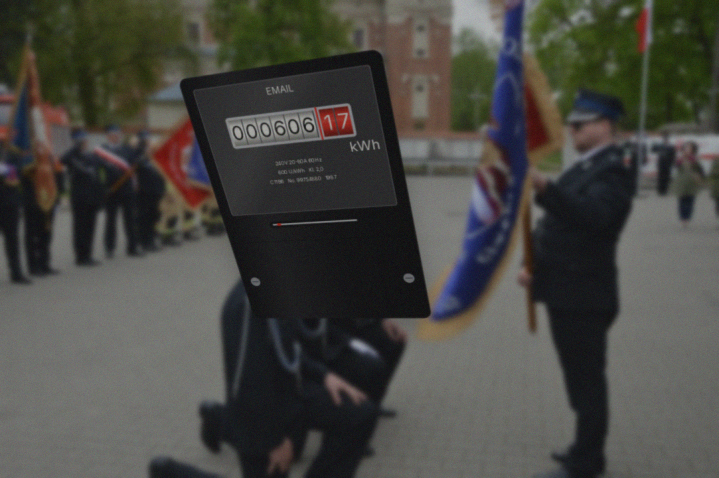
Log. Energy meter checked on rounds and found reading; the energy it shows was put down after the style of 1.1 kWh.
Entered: 606.17 kWh
